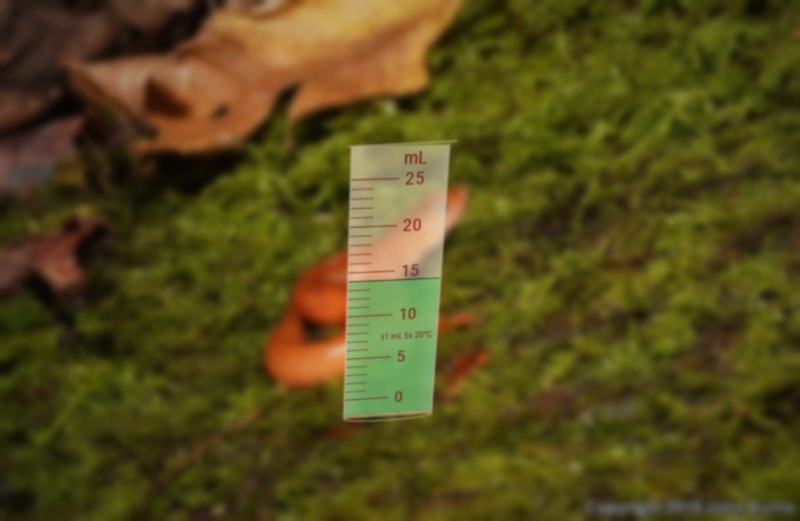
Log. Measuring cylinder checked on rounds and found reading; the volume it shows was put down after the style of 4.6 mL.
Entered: 14 mL
